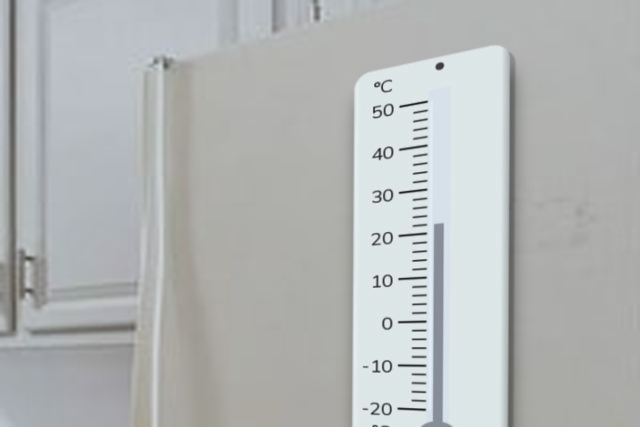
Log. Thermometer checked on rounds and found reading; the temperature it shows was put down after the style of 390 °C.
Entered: 22 °C
